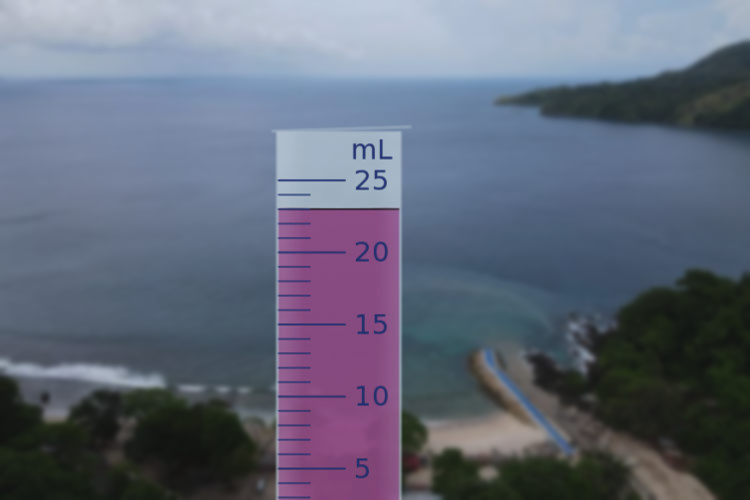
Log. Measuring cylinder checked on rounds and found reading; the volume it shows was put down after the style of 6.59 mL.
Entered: 23 mL
